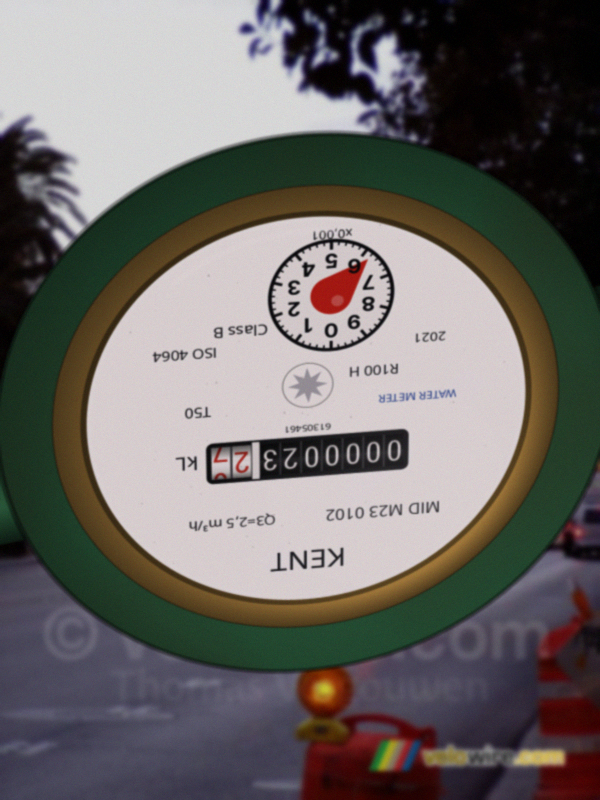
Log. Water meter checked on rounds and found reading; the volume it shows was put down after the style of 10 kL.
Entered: 23.266 kL
